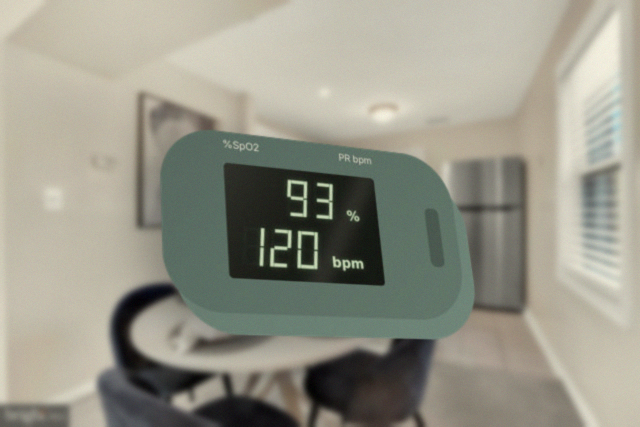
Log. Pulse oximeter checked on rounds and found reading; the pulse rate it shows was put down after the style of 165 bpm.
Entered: 120 bpm
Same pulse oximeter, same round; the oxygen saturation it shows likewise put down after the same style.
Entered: 93 %
